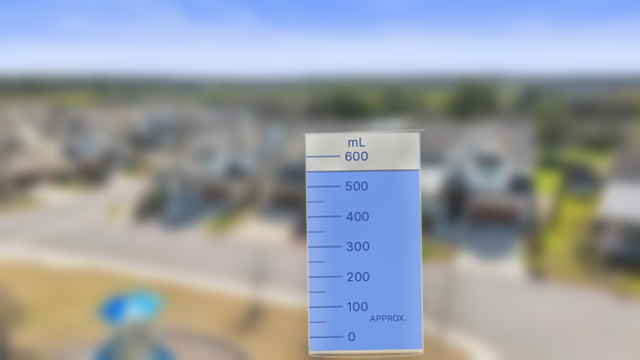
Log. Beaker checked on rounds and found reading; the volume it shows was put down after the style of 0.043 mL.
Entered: 550 mL
